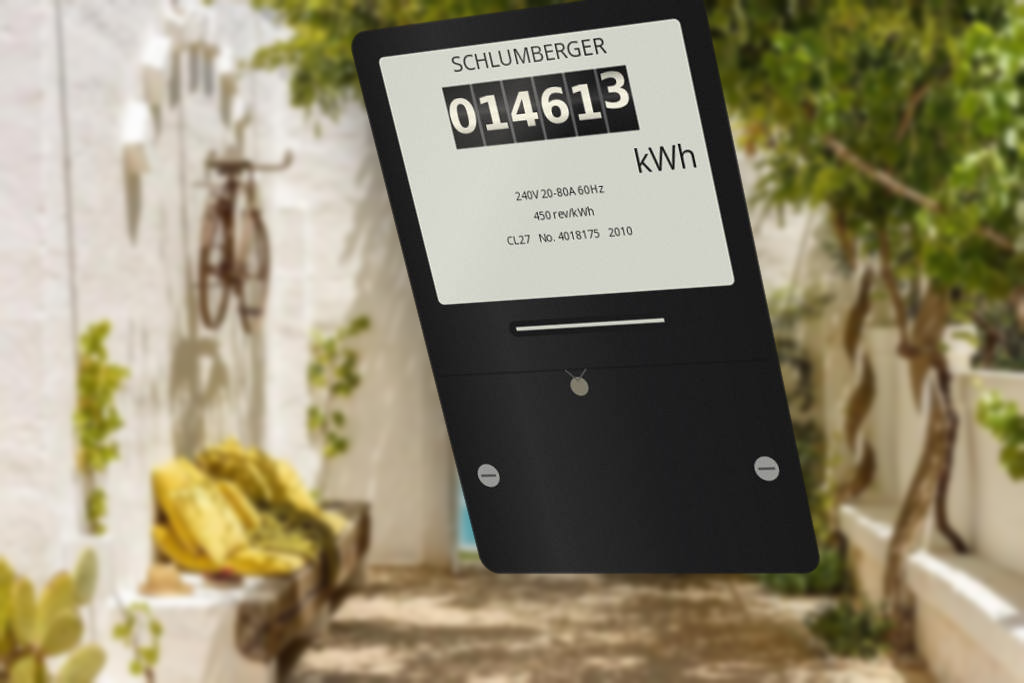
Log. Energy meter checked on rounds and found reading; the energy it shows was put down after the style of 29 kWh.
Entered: 14613 kWh
